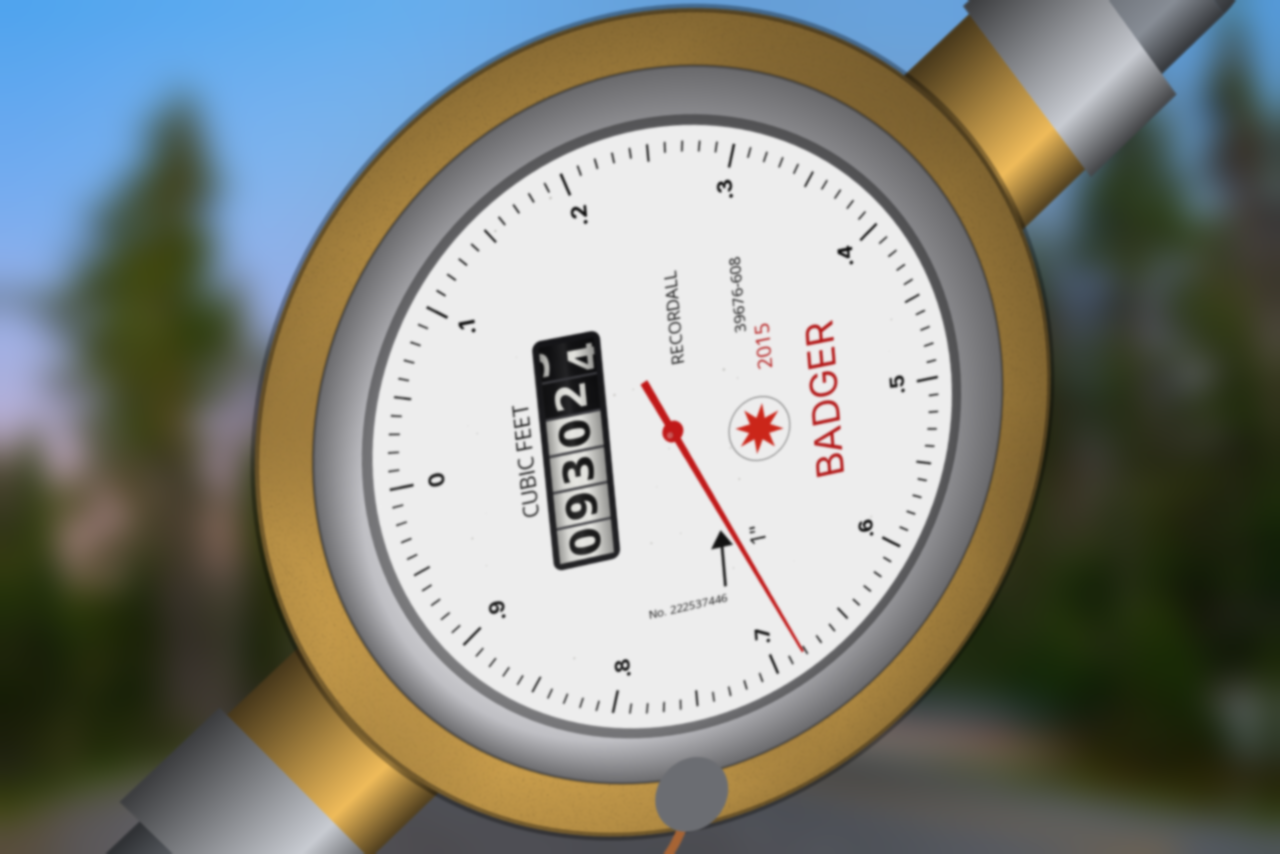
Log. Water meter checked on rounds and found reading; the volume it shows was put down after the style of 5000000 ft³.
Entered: 93023.68 ft³
